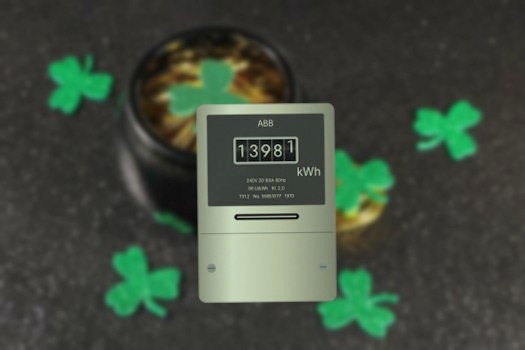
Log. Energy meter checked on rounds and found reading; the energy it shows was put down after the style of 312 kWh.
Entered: 13981 kWh
